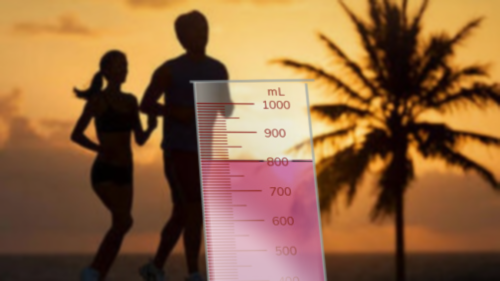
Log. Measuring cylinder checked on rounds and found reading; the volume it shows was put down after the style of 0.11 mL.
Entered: 800 mL
